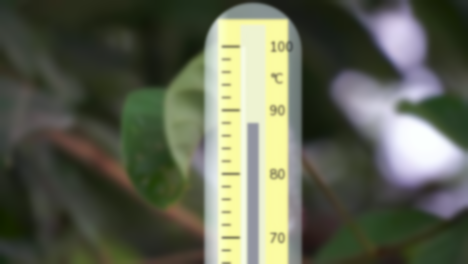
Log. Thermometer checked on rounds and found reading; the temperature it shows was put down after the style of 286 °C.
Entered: 88 °C
